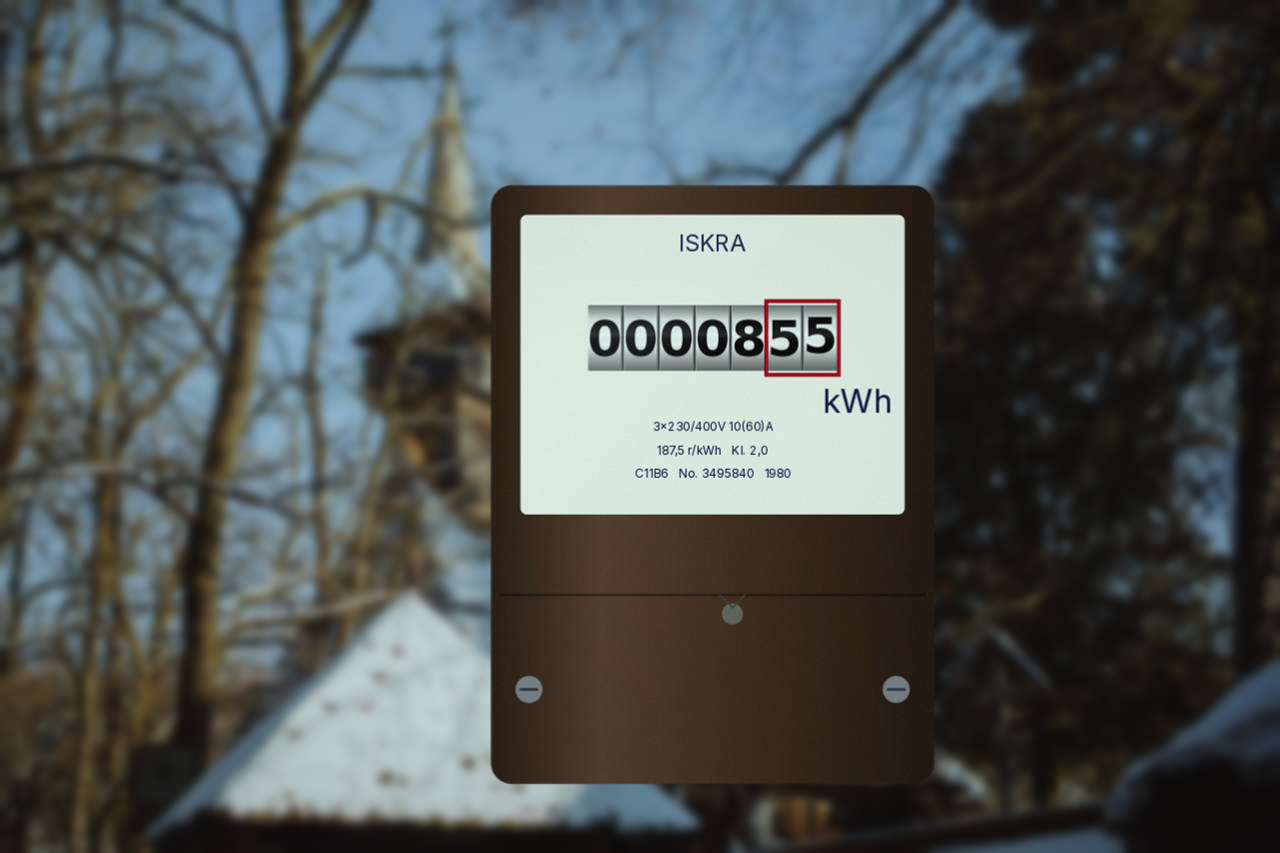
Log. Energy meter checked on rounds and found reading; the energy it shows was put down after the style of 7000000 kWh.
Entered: 8.55 kWh
